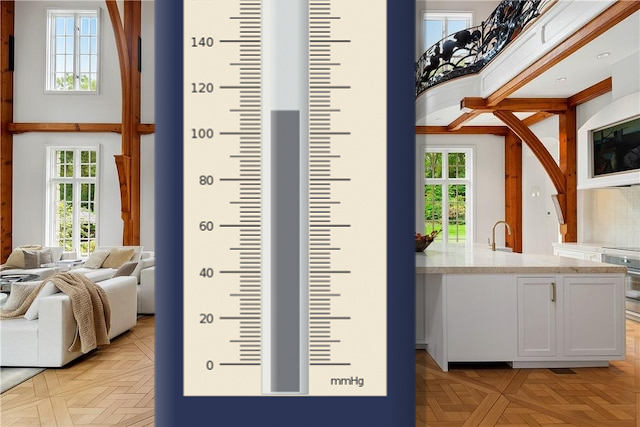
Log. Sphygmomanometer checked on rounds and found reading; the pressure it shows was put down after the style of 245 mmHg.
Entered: 110 mmHg
